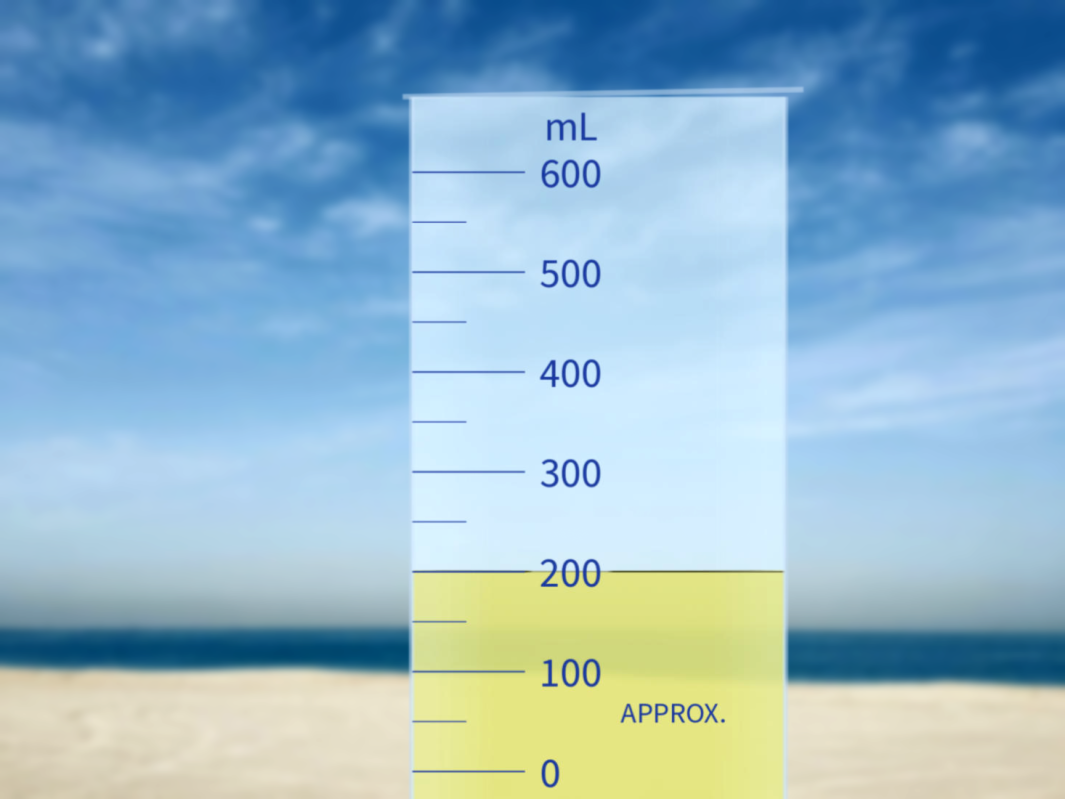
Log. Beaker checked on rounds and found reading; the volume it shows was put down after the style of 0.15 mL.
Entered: 200 mL
